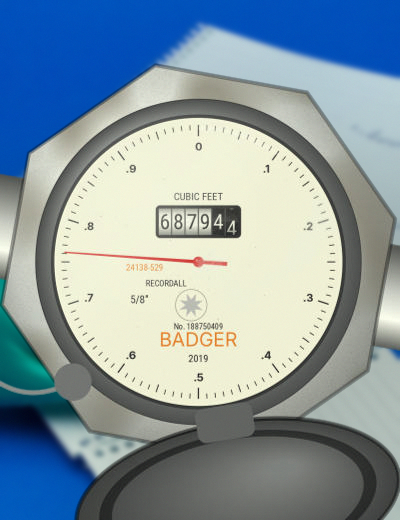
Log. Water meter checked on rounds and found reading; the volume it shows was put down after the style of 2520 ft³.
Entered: 687943.76 ft³
